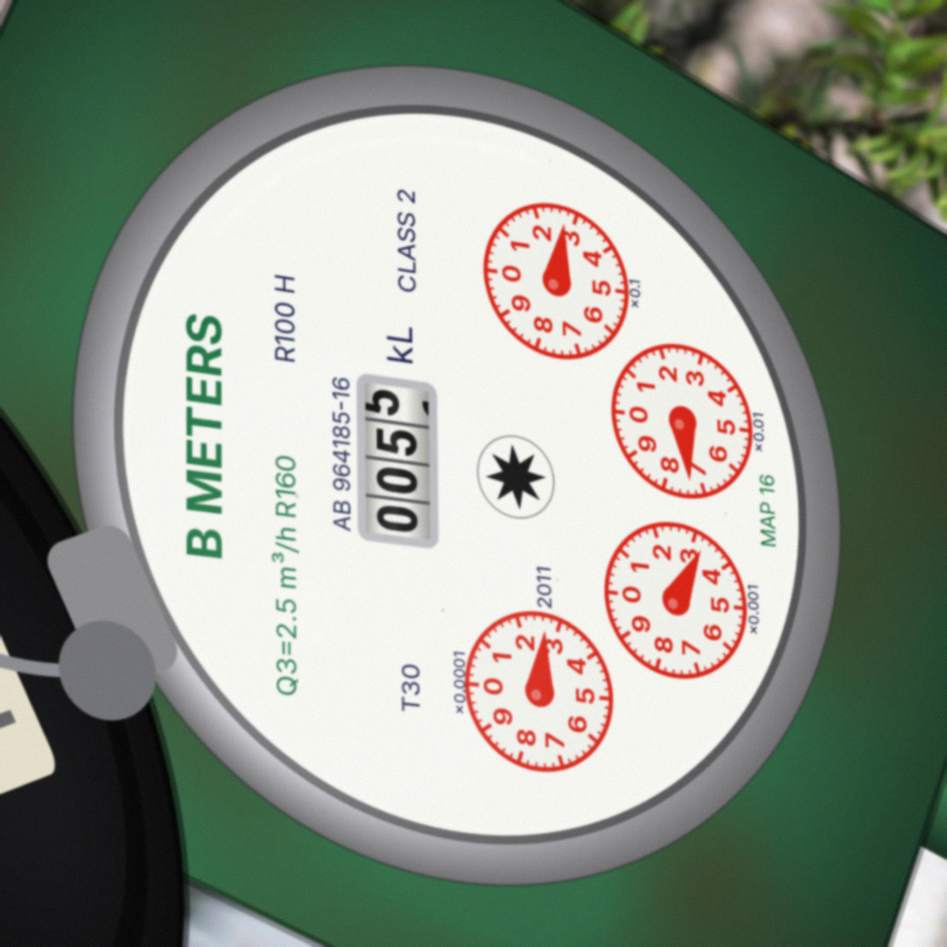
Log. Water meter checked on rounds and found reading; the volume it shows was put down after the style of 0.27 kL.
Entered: 55.2732 kL
